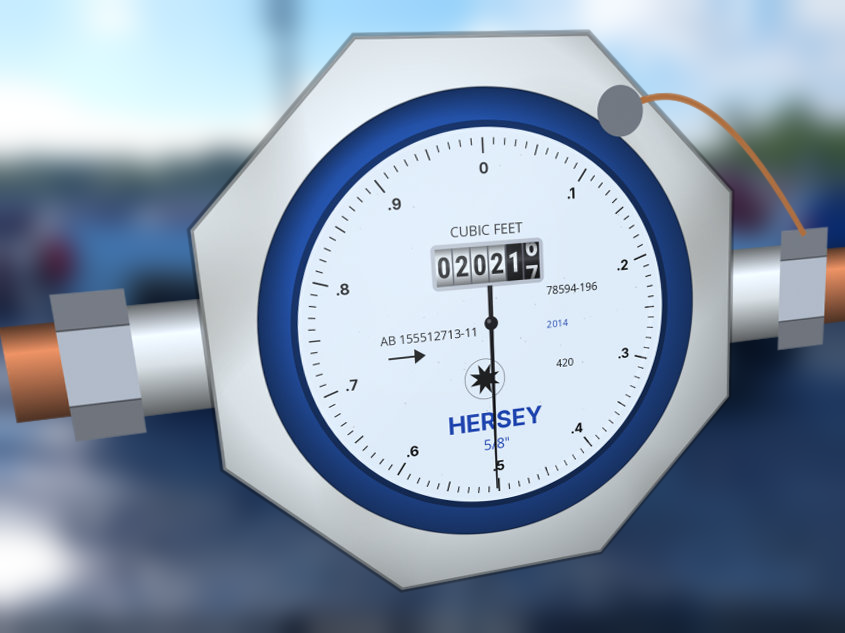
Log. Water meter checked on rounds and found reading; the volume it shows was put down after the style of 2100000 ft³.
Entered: 20216.50 ft³
